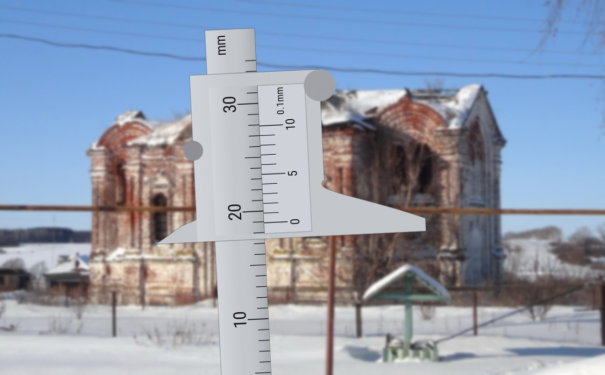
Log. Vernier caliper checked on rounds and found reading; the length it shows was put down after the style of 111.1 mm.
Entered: 18.9 mm
